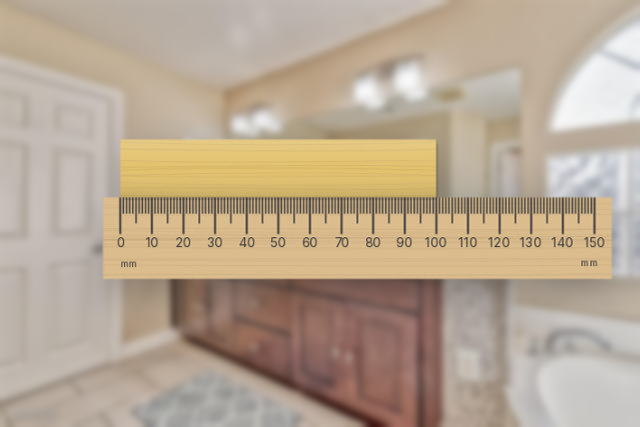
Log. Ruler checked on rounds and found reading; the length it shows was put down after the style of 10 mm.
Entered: 100 mm
